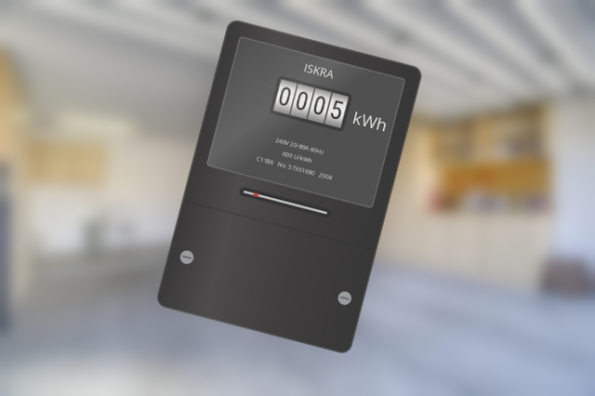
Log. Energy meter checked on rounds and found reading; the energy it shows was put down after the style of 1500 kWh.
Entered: 5 kWh
